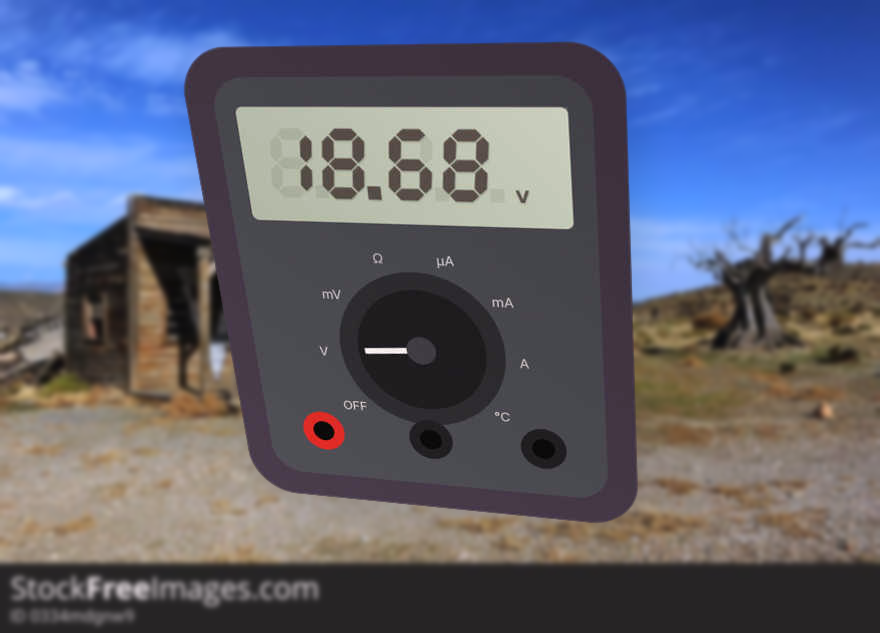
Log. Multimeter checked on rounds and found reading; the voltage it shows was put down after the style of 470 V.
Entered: 18.68 V
